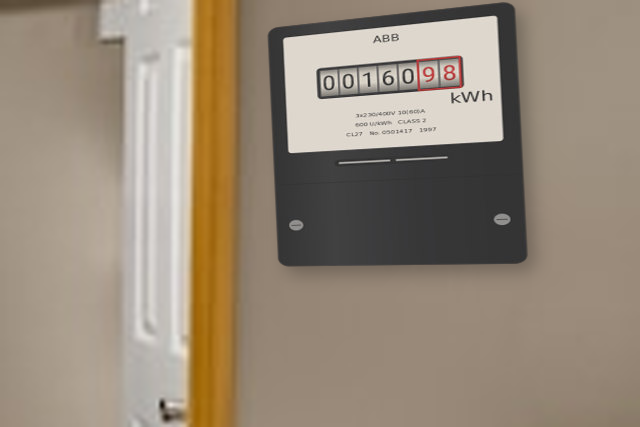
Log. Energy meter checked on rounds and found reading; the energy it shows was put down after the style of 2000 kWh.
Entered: 160.98 kWh
